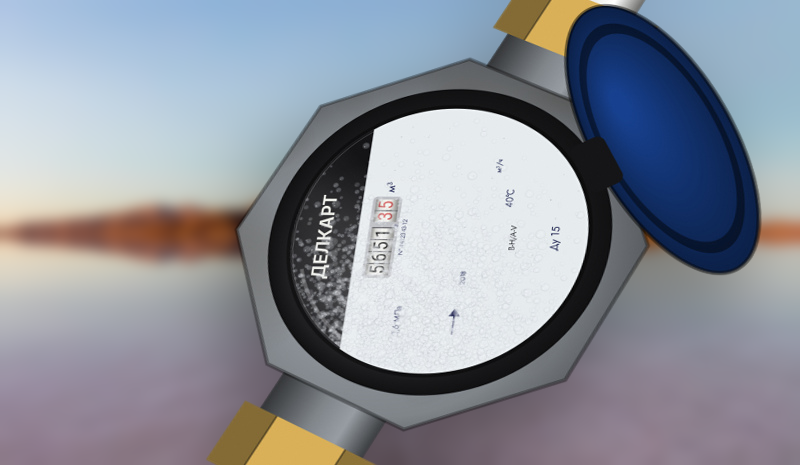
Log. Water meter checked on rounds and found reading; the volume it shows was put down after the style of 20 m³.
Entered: 5651.35 m³
